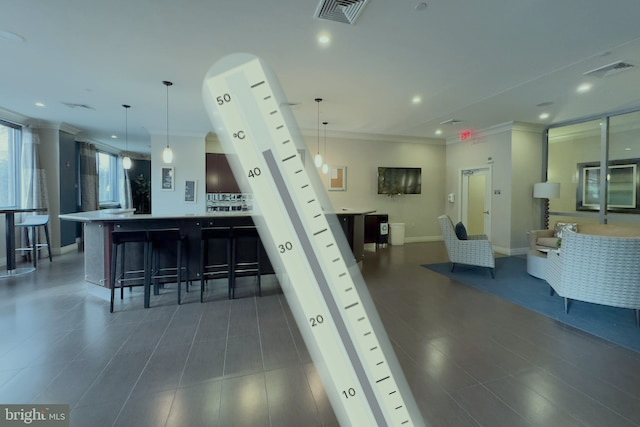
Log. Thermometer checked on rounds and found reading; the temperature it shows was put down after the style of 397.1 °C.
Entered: 42 °C
